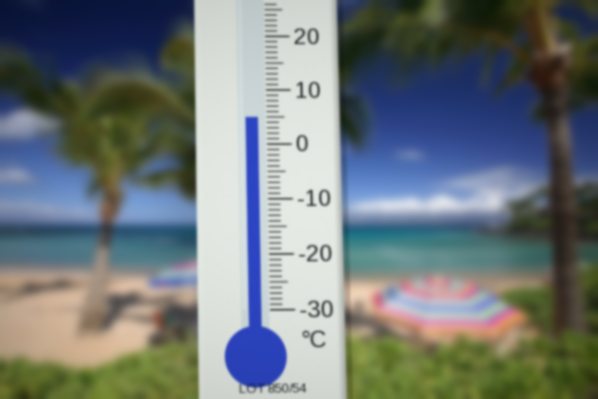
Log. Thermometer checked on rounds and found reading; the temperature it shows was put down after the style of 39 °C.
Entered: 5 °C
